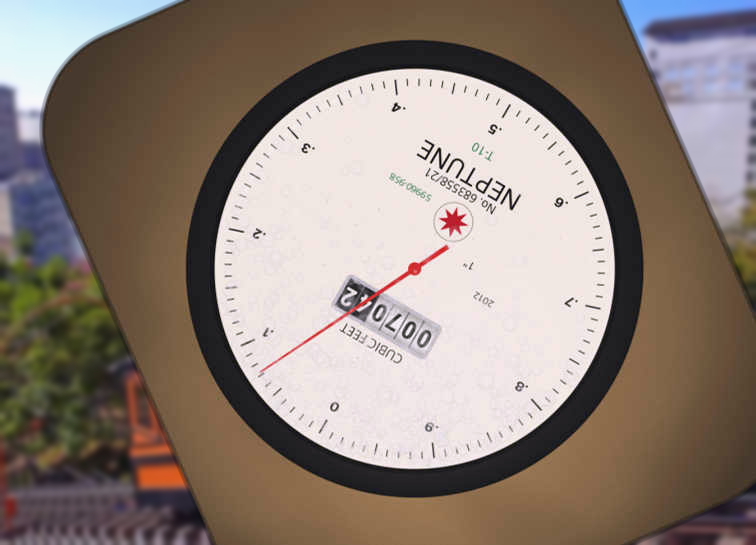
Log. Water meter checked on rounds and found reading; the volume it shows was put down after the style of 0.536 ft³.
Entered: 7042.07 ft³
